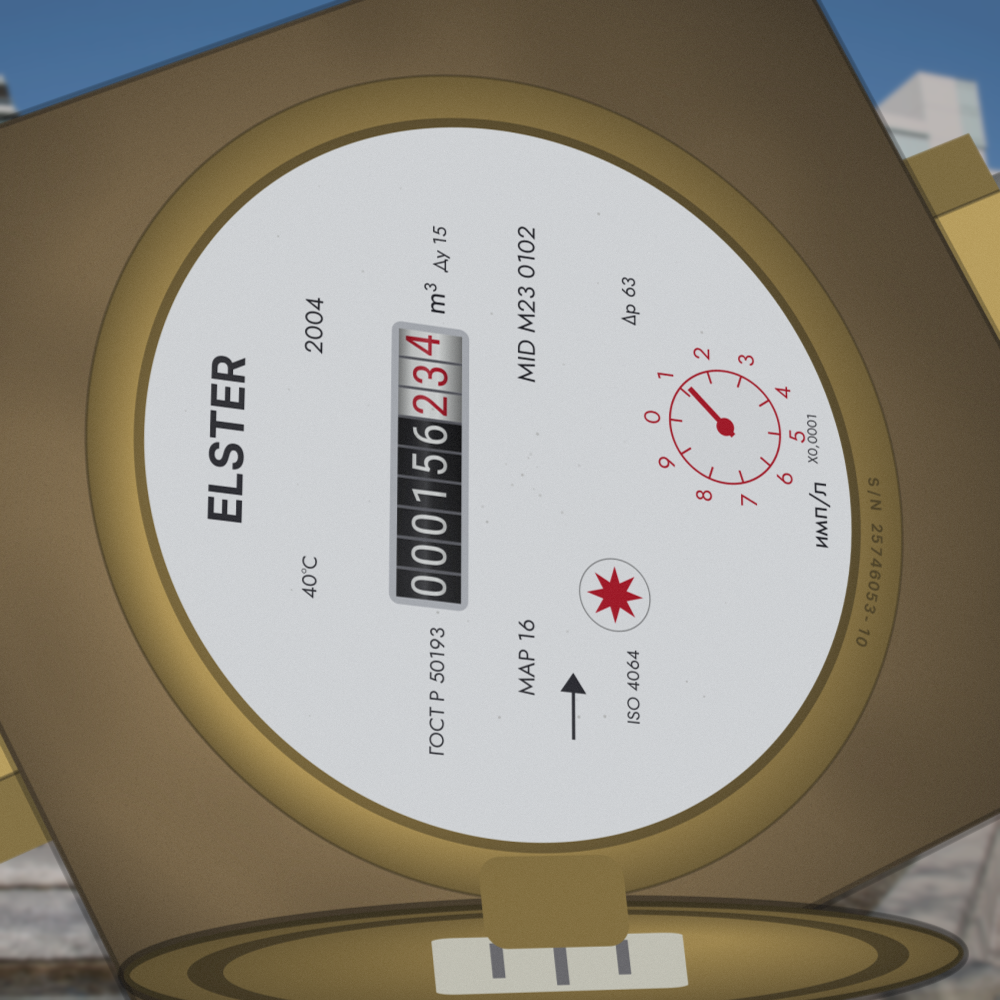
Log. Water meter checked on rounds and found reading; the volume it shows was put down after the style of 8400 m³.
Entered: 156.2341 m³
